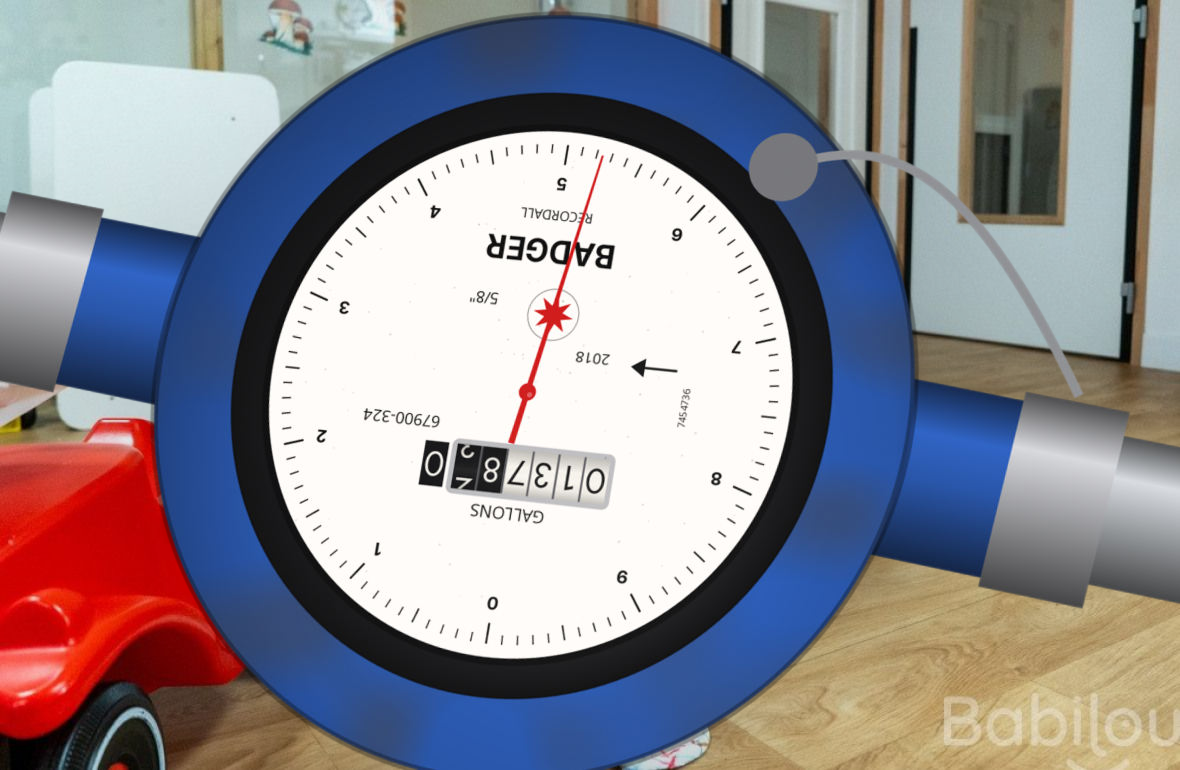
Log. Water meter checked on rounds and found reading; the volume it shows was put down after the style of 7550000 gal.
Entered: 137825.2 gal
